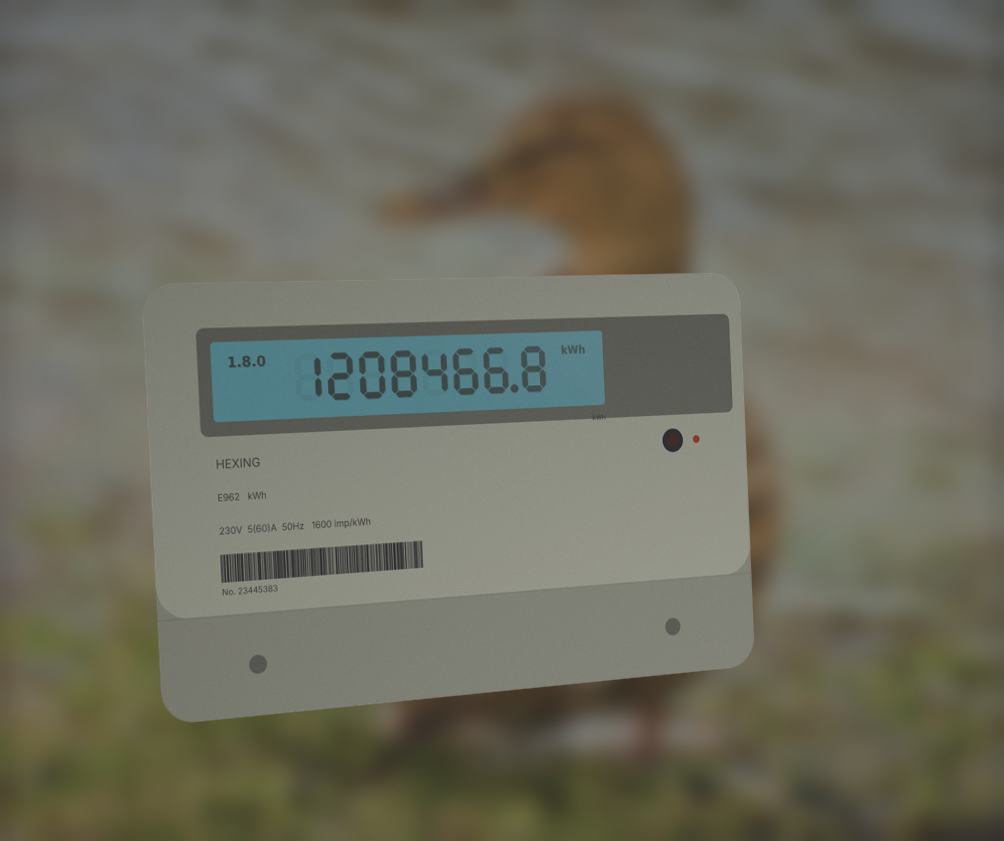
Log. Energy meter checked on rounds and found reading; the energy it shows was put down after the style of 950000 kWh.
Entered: 1208466.8 kWh
